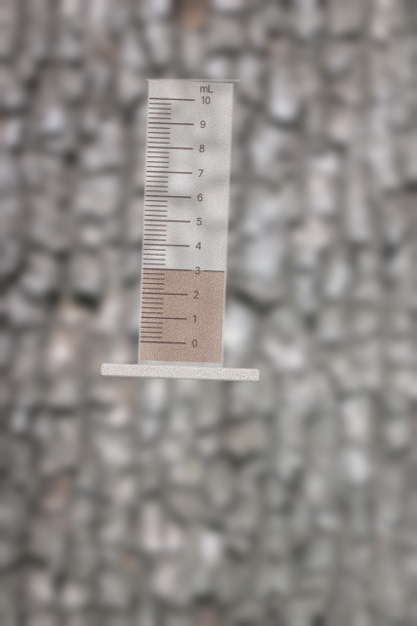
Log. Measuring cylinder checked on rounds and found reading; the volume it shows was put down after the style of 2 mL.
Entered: 3 mL
